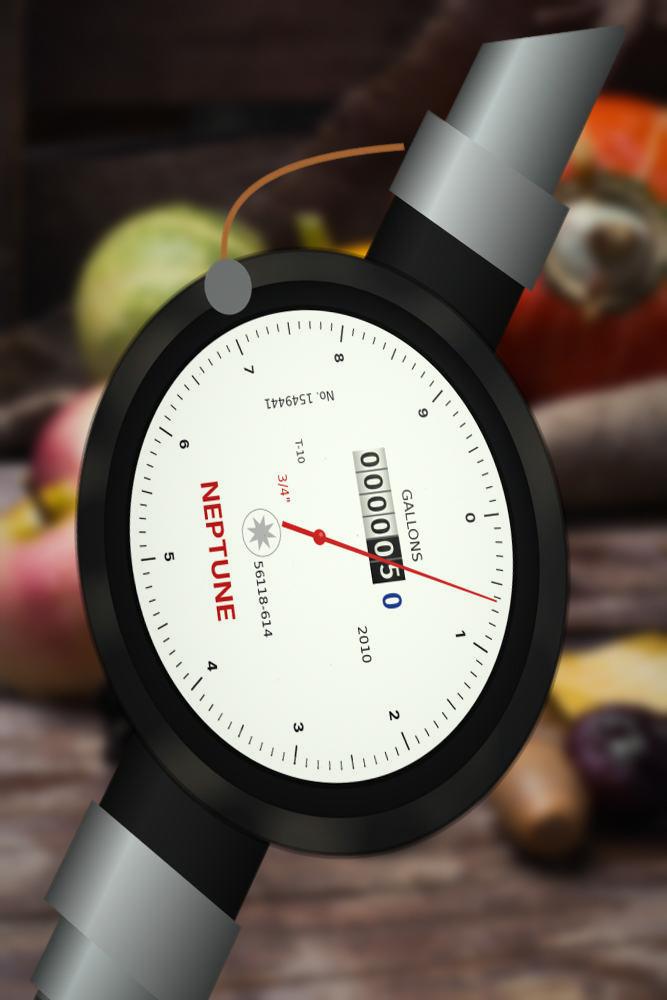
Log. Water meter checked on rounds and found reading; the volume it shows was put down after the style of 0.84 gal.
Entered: 50.6 gal
